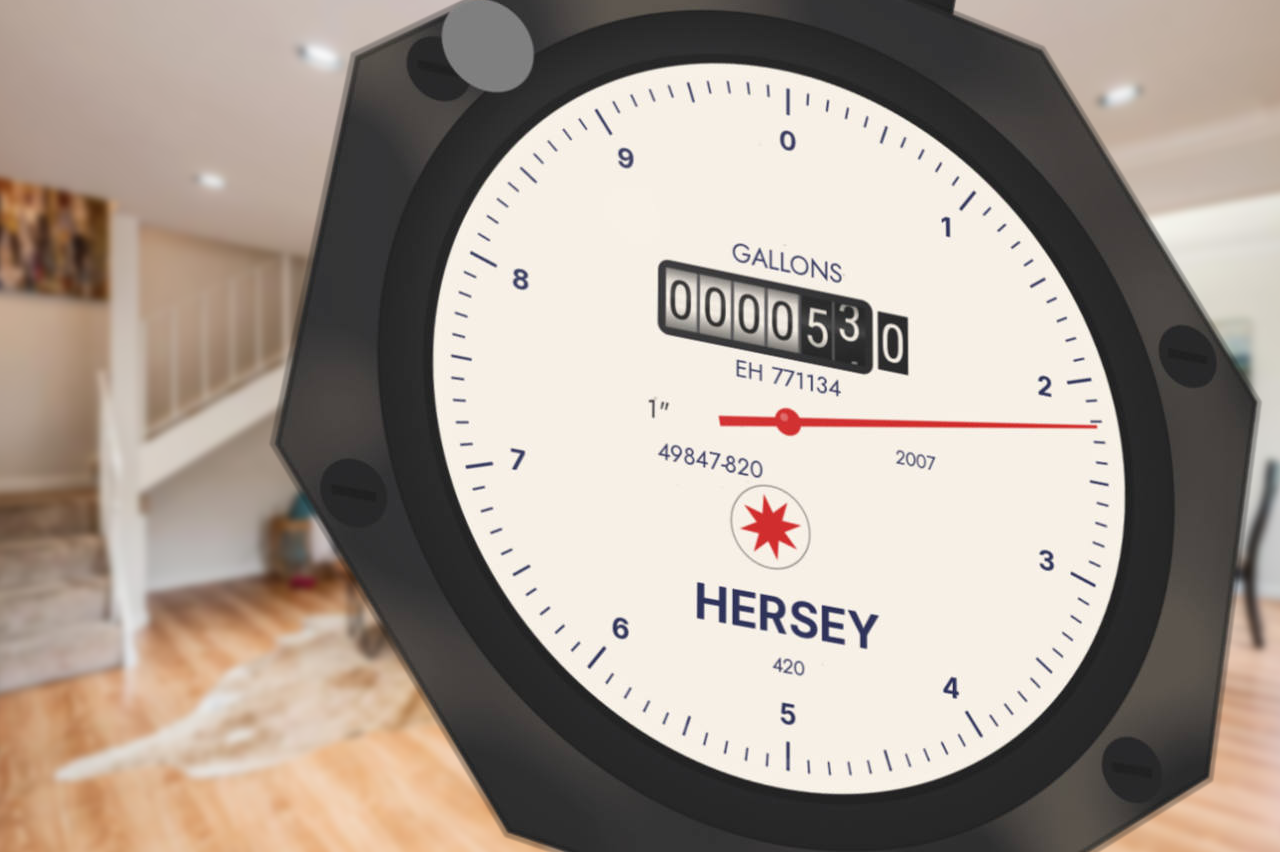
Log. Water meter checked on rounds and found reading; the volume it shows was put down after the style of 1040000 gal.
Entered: 532.2 gal
